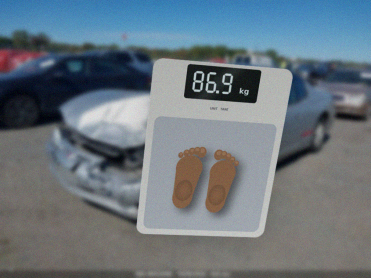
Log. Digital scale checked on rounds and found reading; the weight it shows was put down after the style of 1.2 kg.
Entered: 86.9 kg
